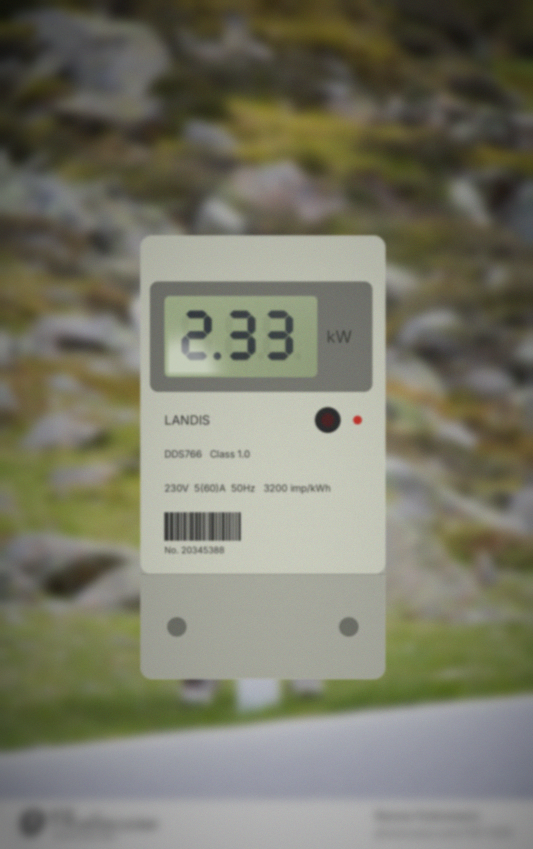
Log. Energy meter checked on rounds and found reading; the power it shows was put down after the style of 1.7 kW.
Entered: 2.33 kW
